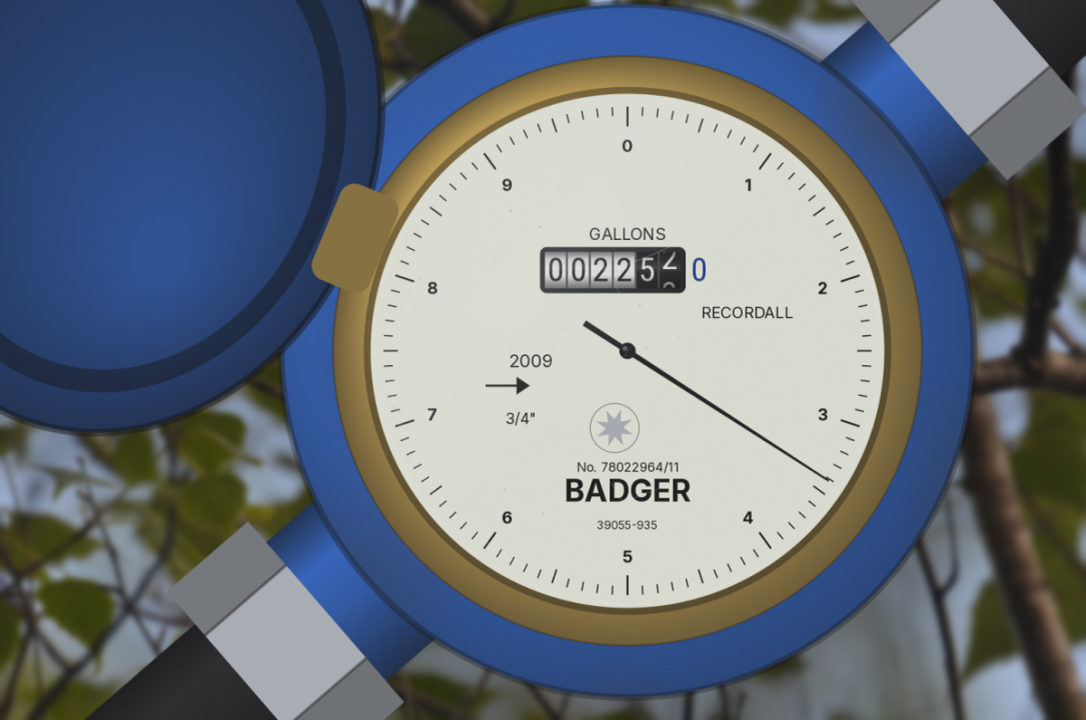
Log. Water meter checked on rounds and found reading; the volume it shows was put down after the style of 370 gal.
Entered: 22523.4 gal
